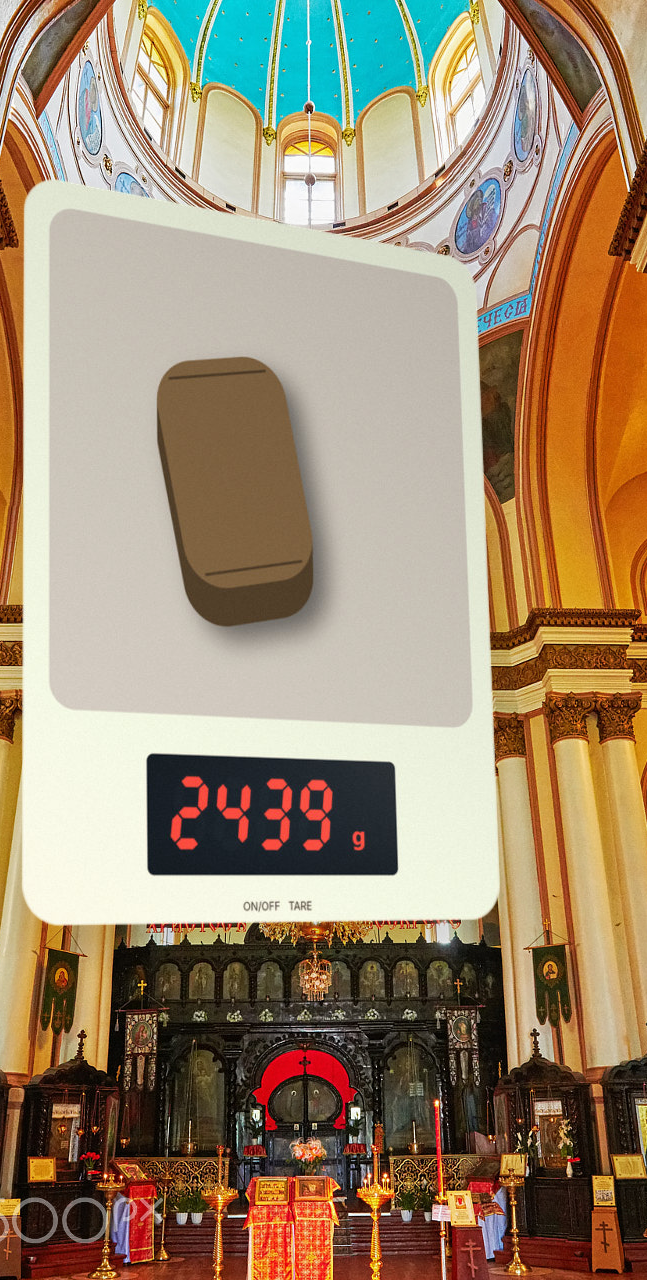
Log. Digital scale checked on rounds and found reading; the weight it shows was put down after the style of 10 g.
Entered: 2439 g
